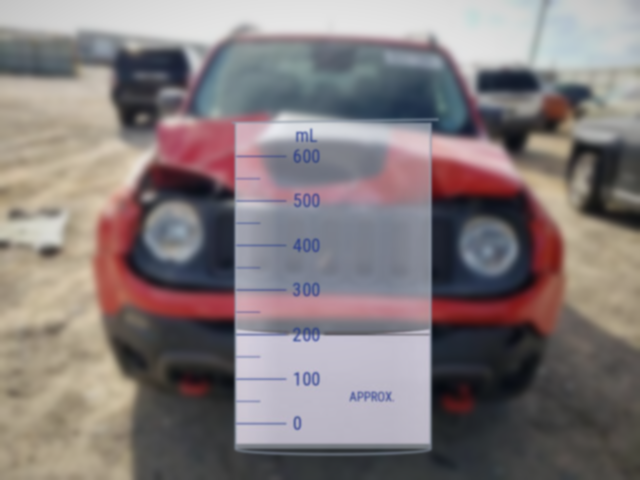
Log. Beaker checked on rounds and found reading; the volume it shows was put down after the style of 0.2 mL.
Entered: 200 mL
